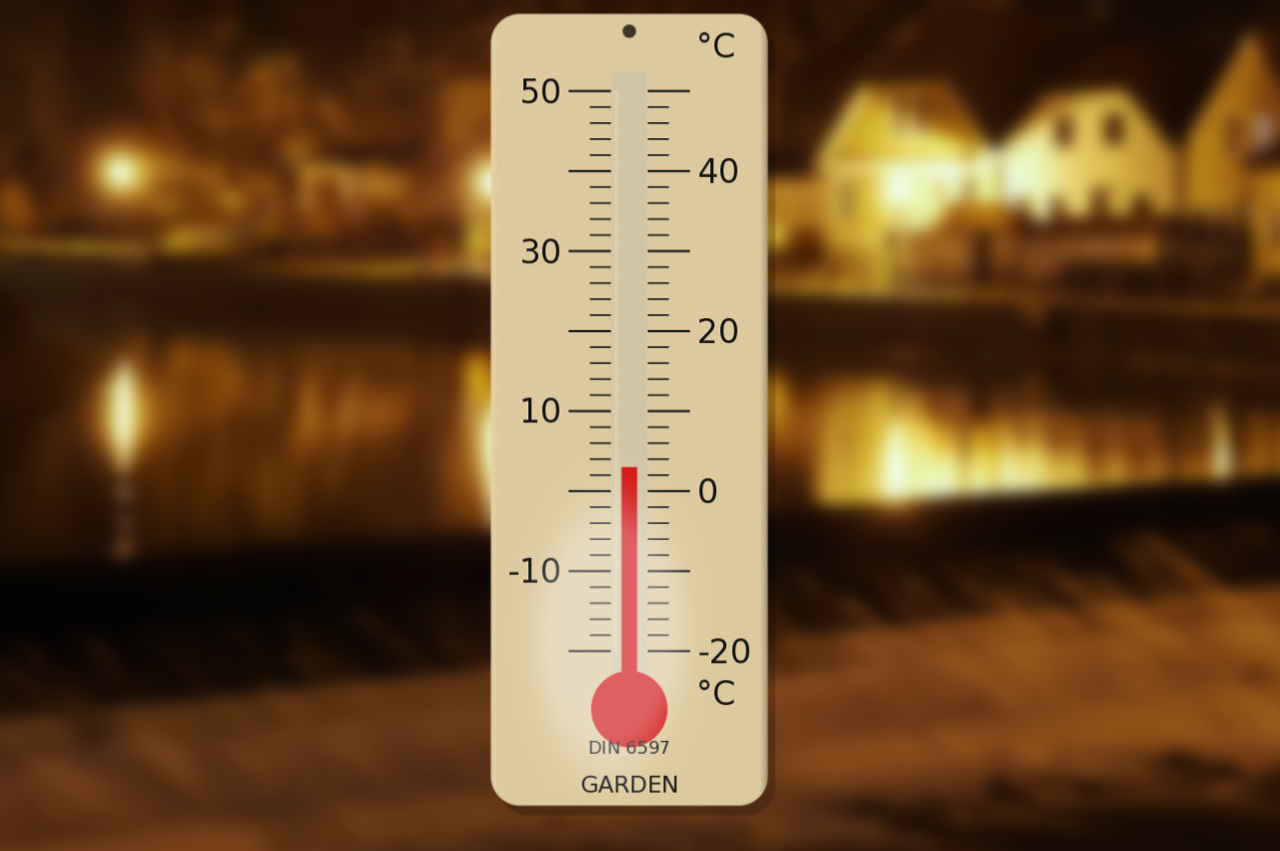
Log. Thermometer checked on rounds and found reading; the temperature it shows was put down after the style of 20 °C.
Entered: 3 °C
